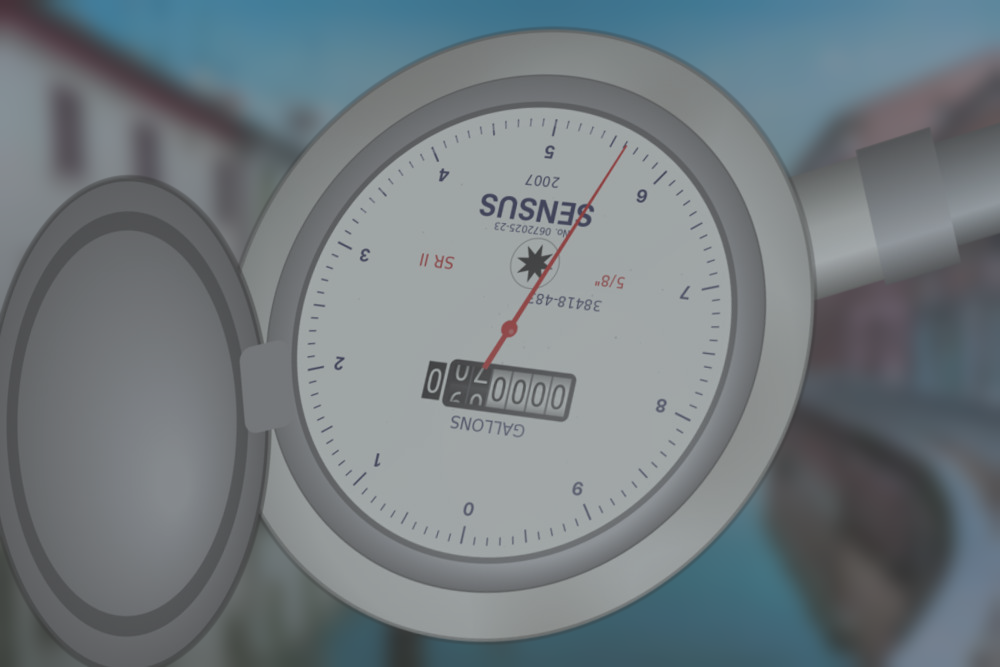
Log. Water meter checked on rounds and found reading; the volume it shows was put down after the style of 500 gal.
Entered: 695.6 gal
